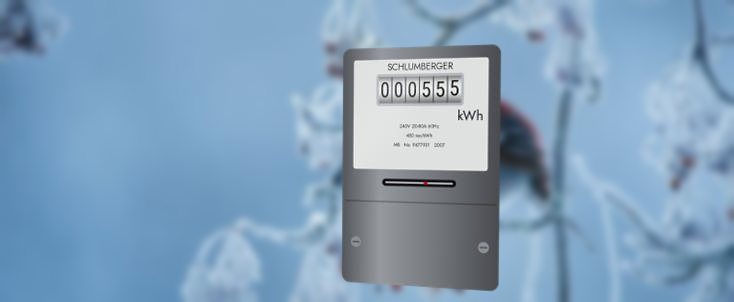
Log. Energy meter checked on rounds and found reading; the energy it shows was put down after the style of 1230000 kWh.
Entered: 555 kWh
